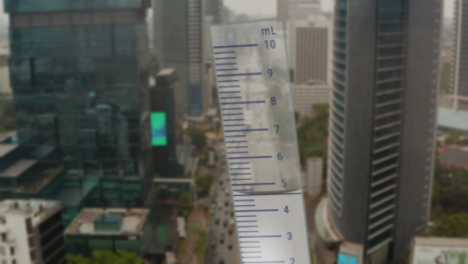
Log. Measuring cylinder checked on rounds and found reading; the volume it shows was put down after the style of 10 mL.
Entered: 4.6 mL
